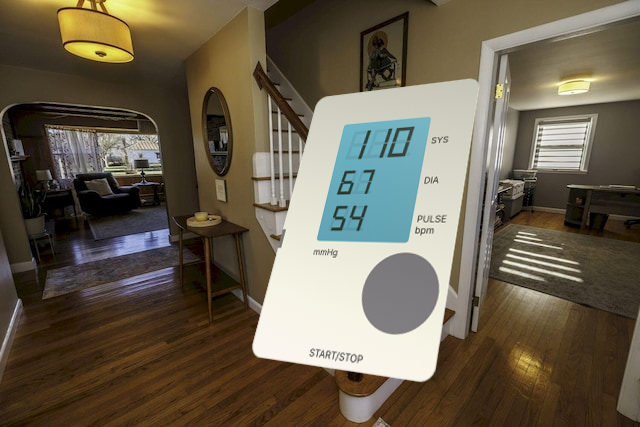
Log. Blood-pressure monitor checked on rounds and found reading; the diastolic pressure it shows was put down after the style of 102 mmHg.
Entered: 67 mmHg
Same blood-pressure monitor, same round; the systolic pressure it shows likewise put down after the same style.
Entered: 110 mmHg
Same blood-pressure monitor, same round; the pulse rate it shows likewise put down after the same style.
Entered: 54 bpm
